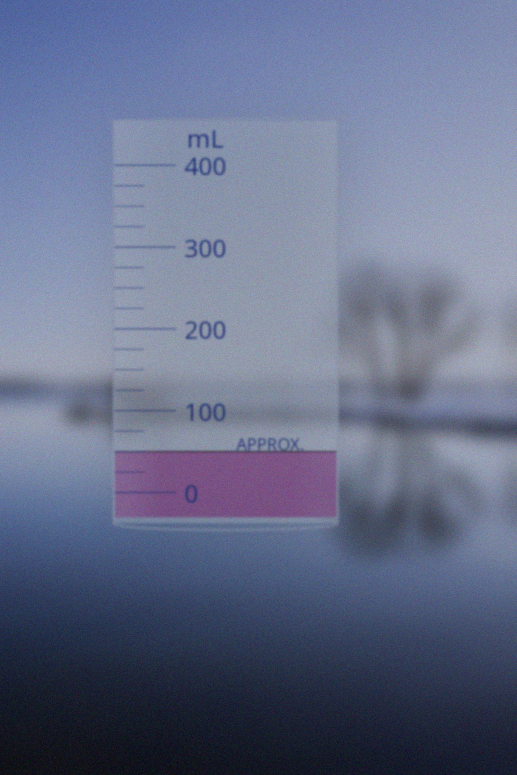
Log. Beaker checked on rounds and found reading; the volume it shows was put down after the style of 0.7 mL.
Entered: 50 mL
